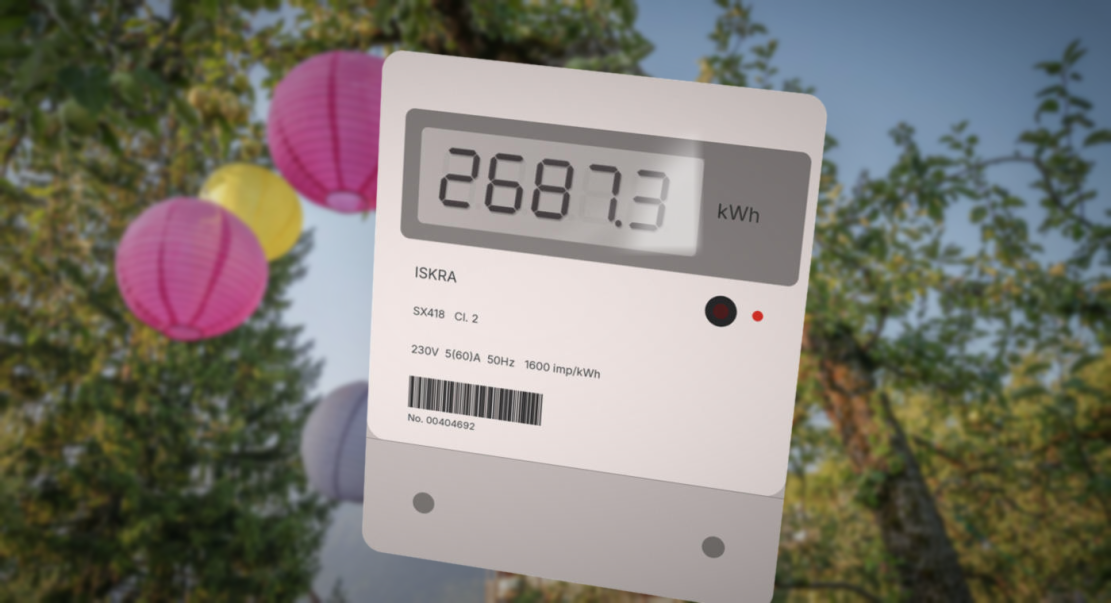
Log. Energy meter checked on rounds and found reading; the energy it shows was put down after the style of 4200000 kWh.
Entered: 2687.3 kWh
